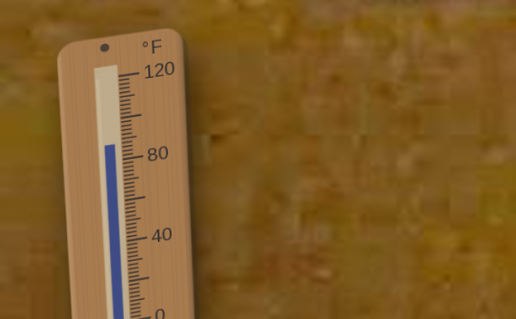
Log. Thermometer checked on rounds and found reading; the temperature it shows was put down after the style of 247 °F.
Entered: 88 °F
